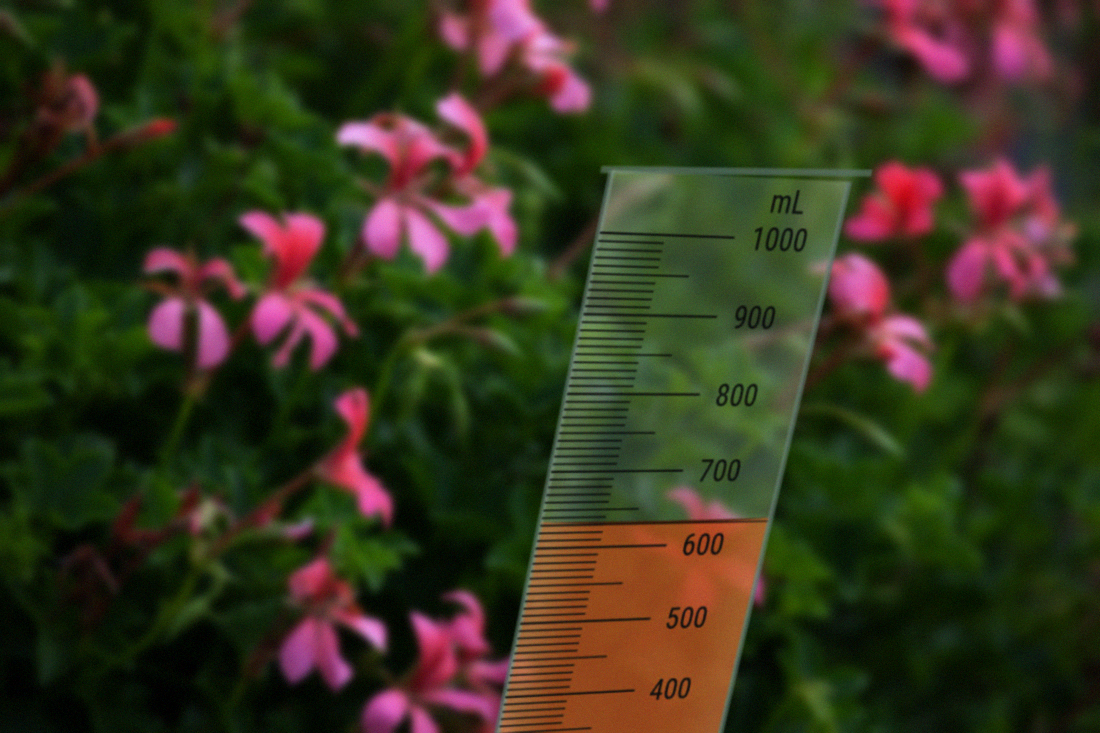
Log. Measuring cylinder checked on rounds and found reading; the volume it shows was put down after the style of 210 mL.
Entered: 630 mL
